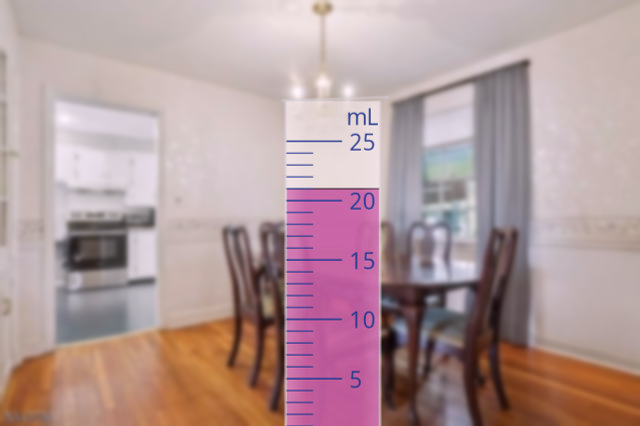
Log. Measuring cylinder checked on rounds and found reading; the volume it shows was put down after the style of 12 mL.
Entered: 21 mL
